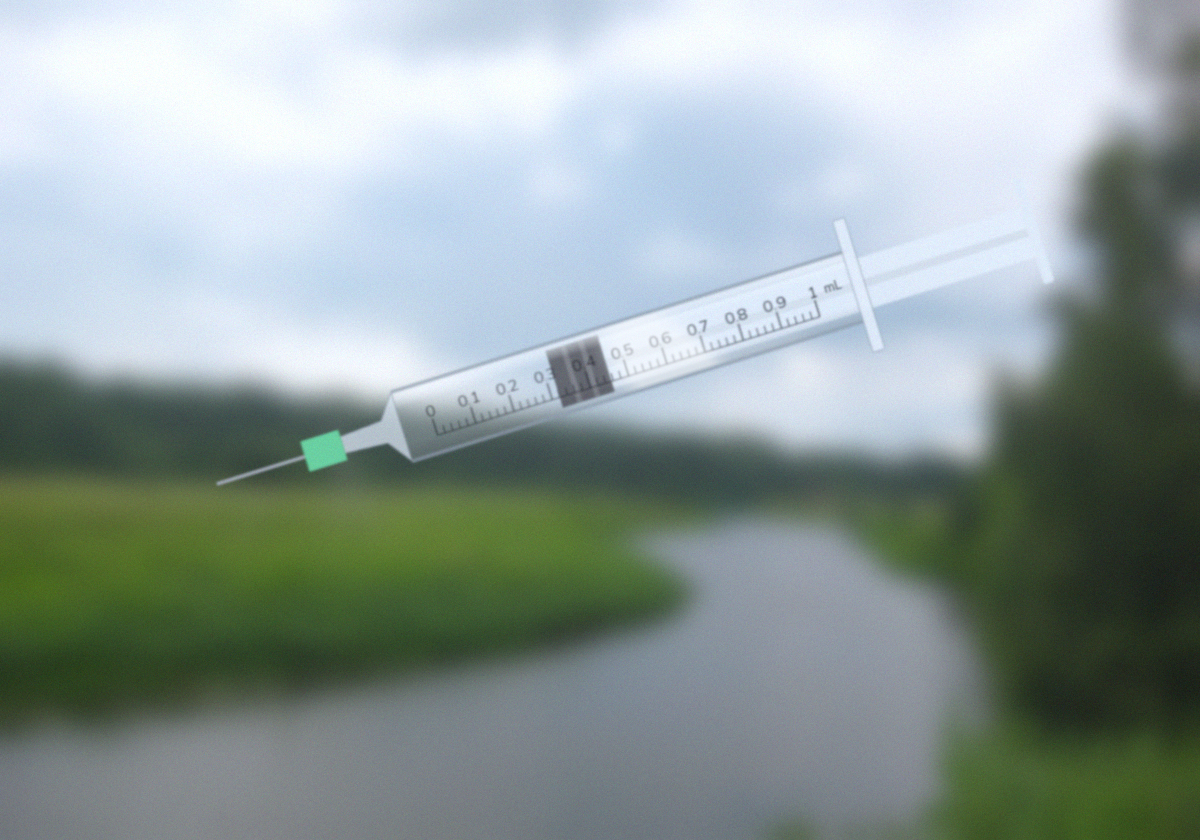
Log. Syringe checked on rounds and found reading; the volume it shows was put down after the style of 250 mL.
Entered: 0.32 mL
